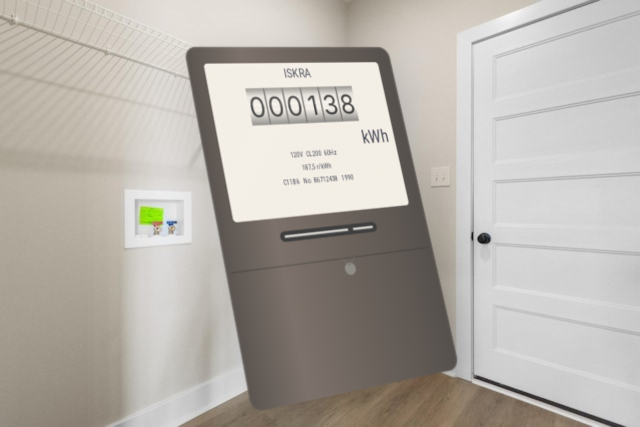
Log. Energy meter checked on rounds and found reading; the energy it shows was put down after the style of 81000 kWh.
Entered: 138 kWh
